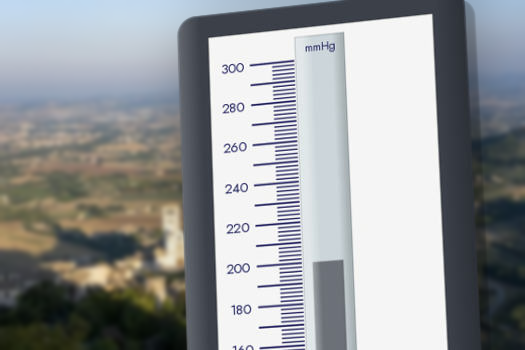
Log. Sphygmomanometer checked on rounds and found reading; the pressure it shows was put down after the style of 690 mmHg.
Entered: 200 mmHg
